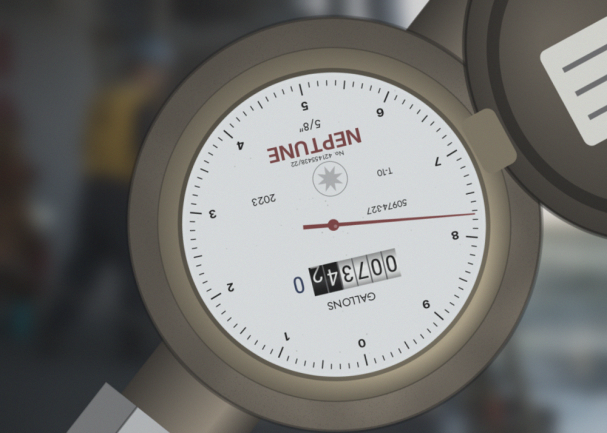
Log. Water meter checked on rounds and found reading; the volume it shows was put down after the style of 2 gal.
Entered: 73417.7 gal
